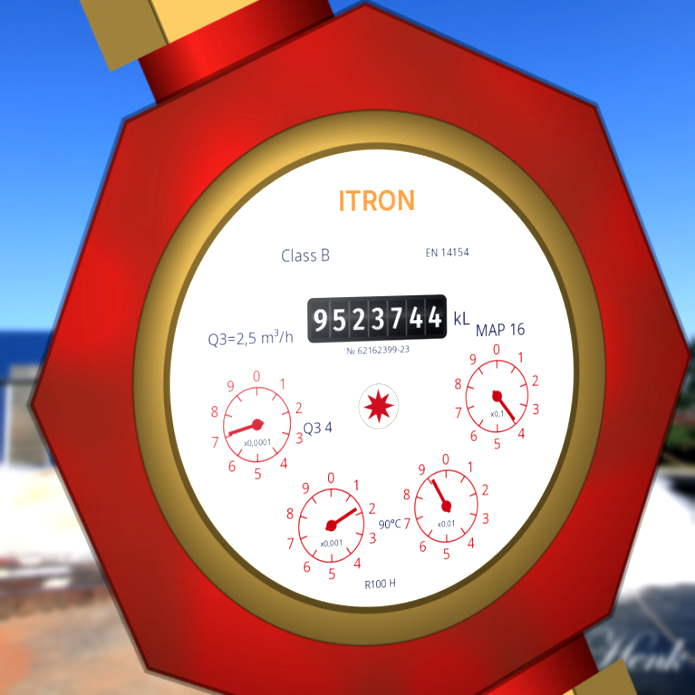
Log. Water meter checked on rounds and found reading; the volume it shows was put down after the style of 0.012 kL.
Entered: 9523744.3917 kL
